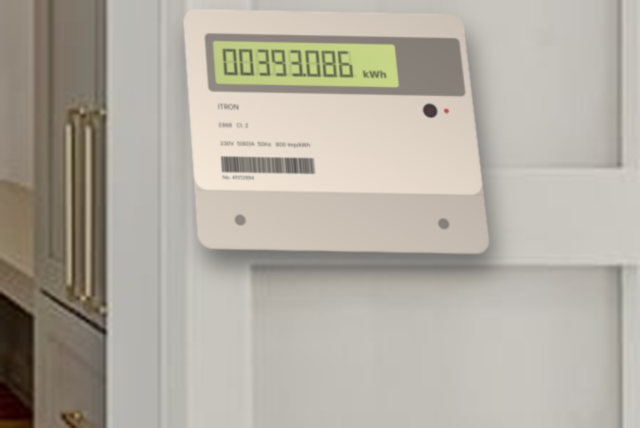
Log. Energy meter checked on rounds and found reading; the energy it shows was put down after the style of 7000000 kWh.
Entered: 393.086 kWh
